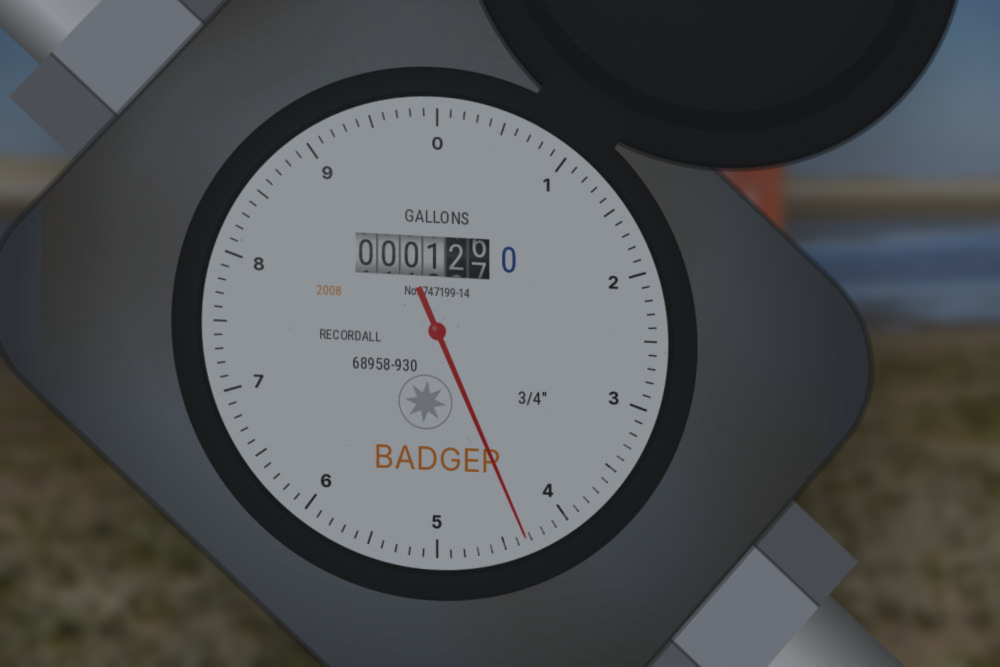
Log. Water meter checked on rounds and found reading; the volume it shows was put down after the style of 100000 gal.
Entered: 1264.3 gal
